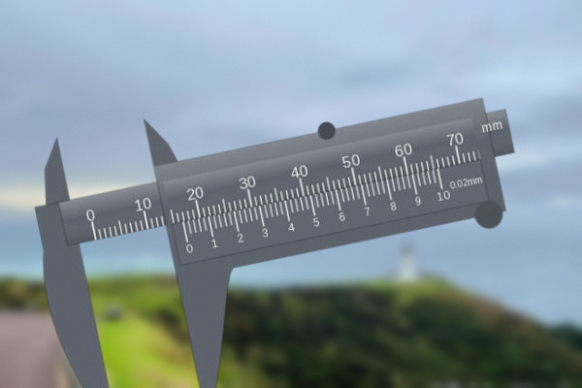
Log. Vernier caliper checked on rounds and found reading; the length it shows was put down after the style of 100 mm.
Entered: 16.8 mm
